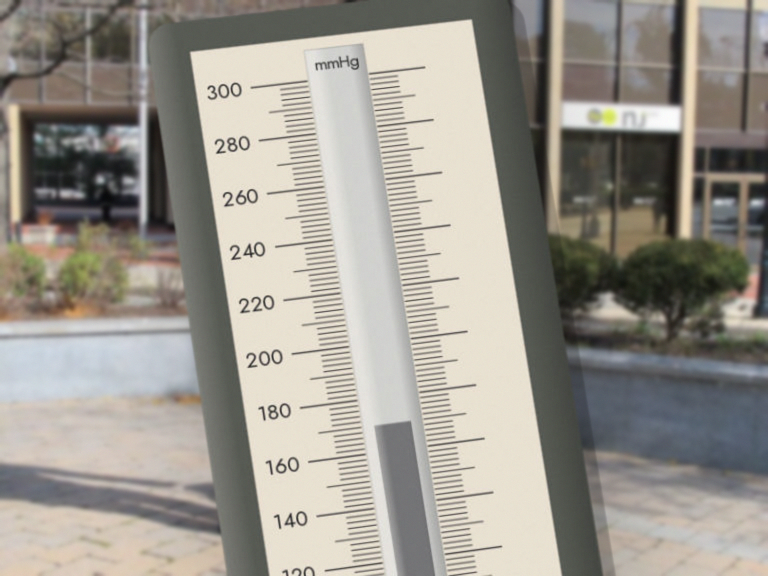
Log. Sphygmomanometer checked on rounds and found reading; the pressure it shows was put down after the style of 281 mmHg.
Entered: 170 mmHg
